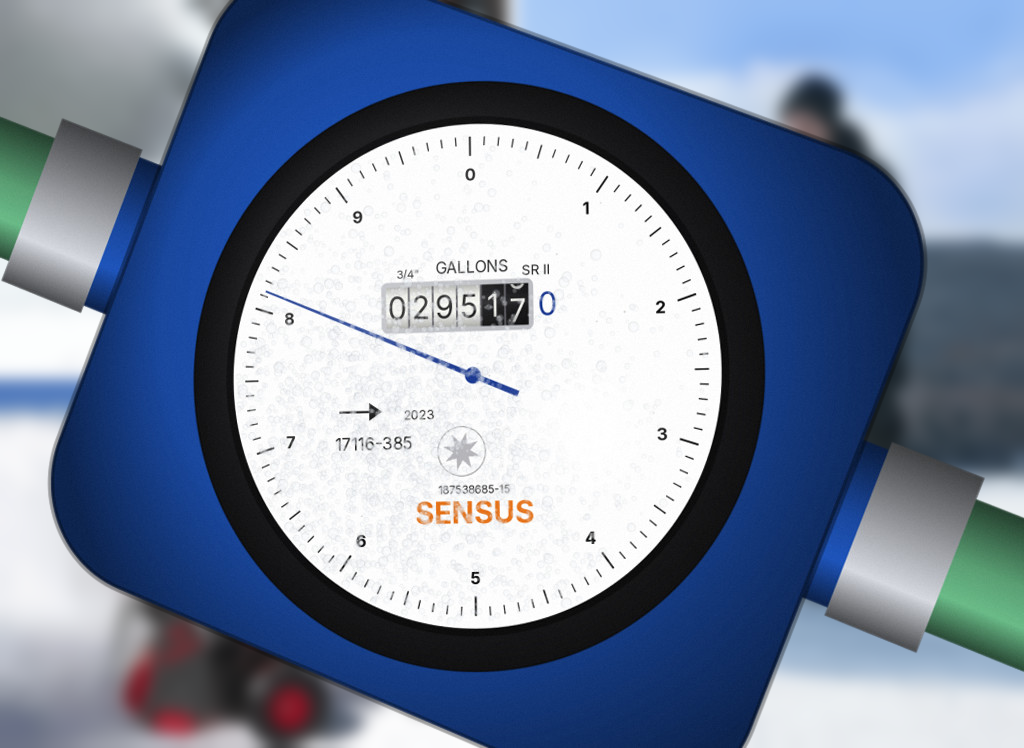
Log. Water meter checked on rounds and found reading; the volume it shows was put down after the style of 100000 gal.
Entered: 295168.1 gal
